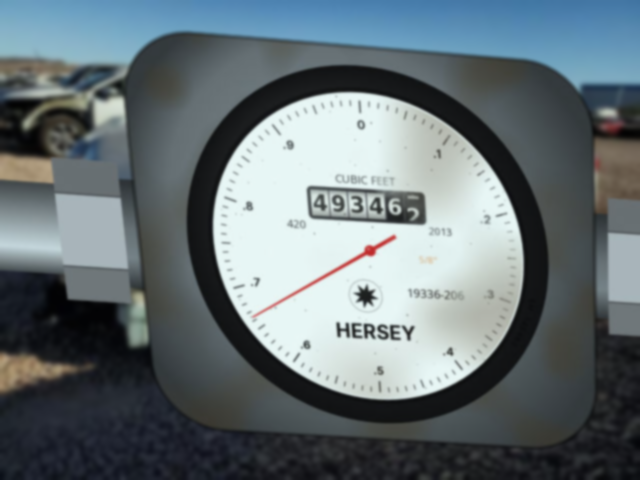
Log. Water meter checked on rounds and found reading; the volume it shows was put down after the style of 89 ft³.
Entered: 493461.66 ft³
